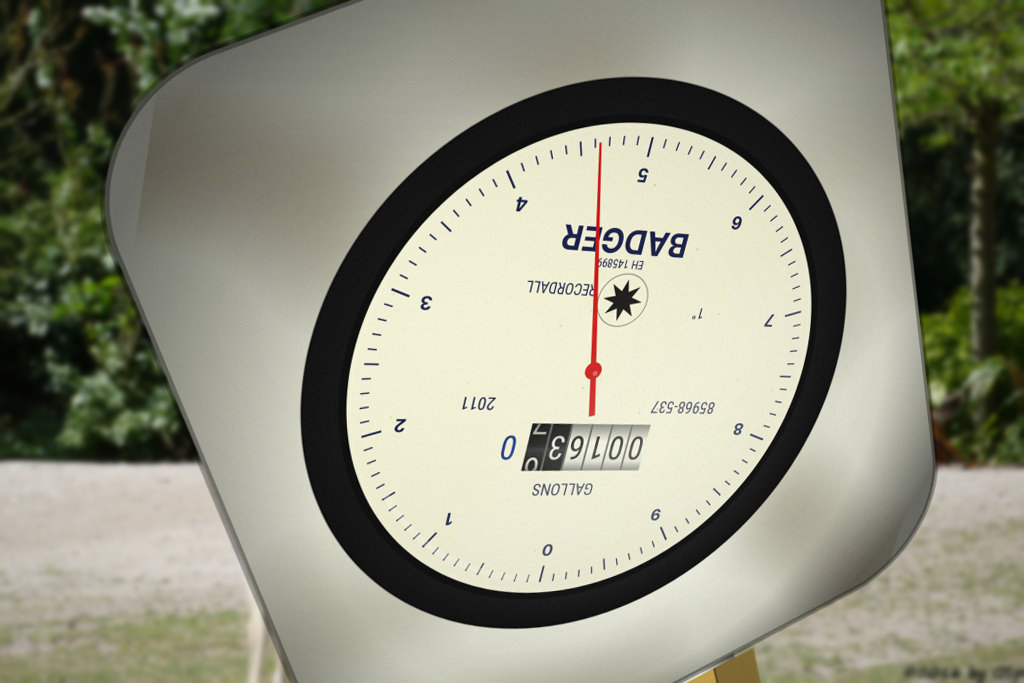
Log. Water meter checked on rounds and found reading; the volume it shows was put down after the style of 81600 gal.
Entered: 16364.6 gal
